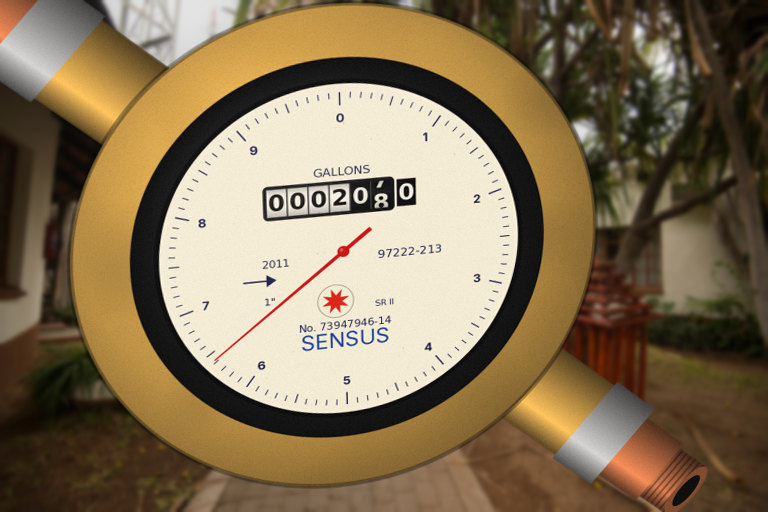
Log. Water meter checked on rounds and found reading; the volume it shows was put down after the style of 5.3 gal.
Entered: 2076.4 gal
